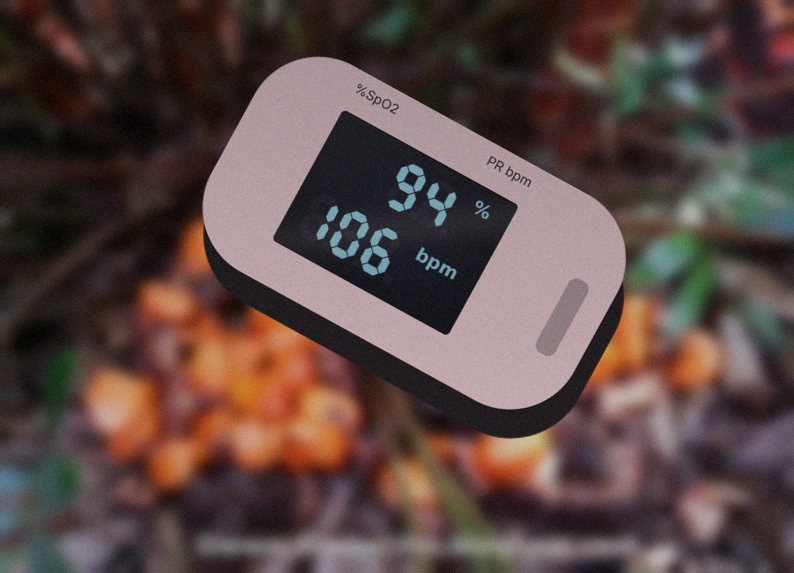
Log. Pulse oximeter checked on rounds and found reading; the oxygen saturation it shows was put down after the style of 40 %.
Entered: 94 %
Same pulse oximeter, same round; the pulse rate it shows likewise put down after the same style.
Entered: 106 bpm
